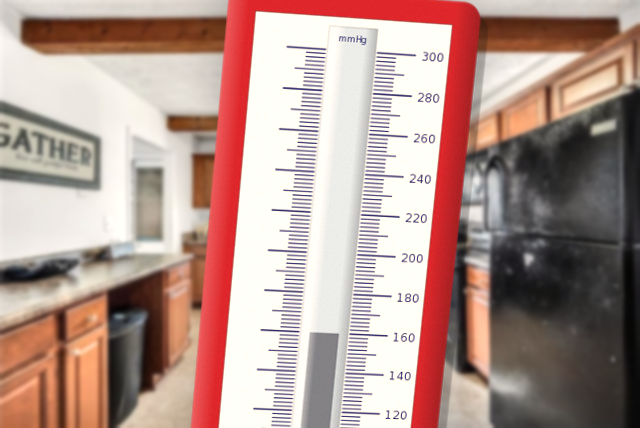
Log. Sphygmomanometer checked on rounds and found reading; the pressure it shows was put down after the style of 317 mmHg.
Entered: 160 mmHg
